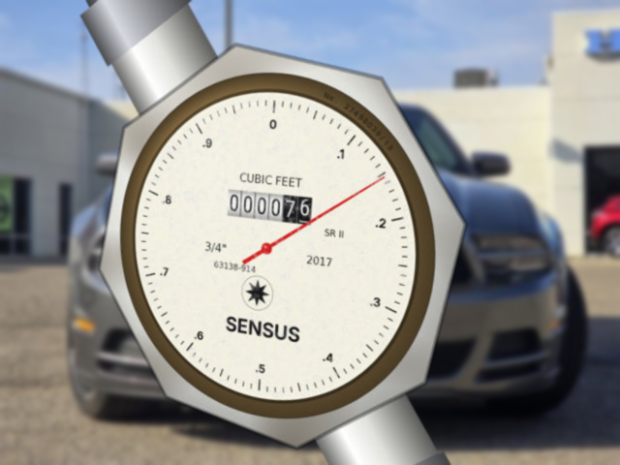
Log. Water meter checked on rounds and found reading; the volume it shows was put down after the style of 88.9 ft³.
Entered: 76.15 ft³
